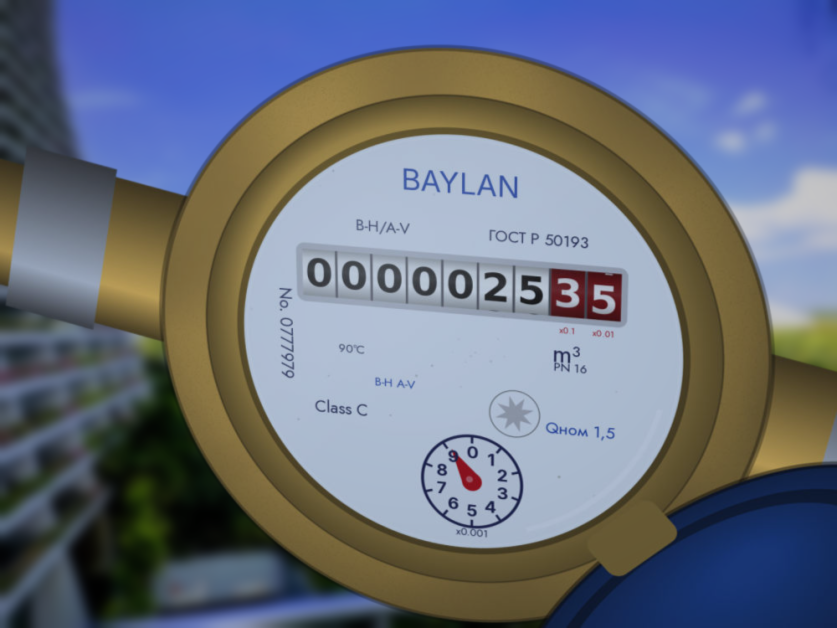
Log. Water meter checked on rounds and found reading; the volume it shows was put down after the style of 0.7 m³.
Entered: 25.349 m³
